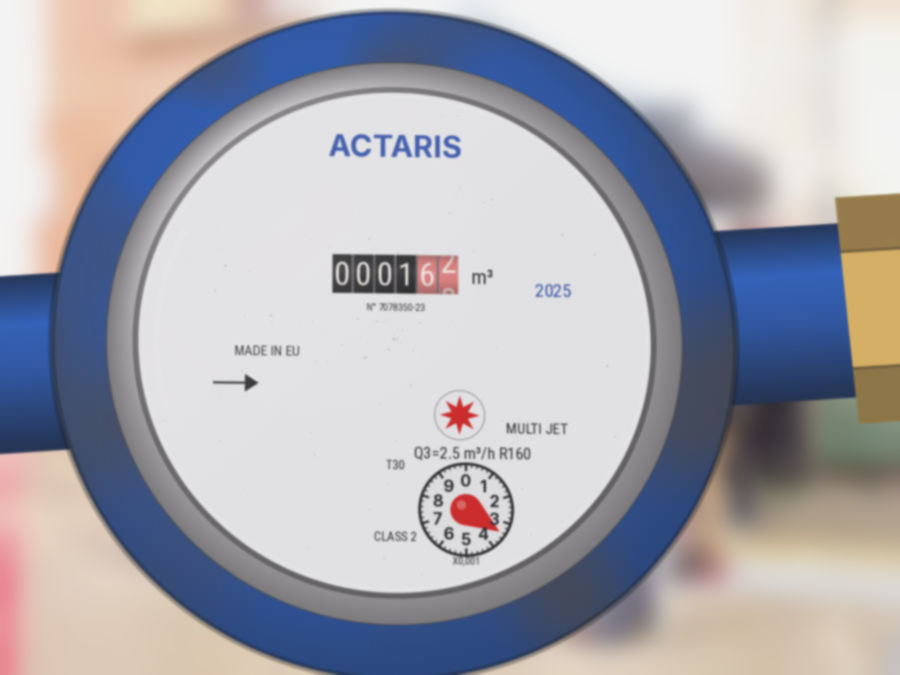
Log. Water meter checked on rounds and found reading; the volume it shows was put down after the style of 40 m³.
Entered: 1.623 m³
